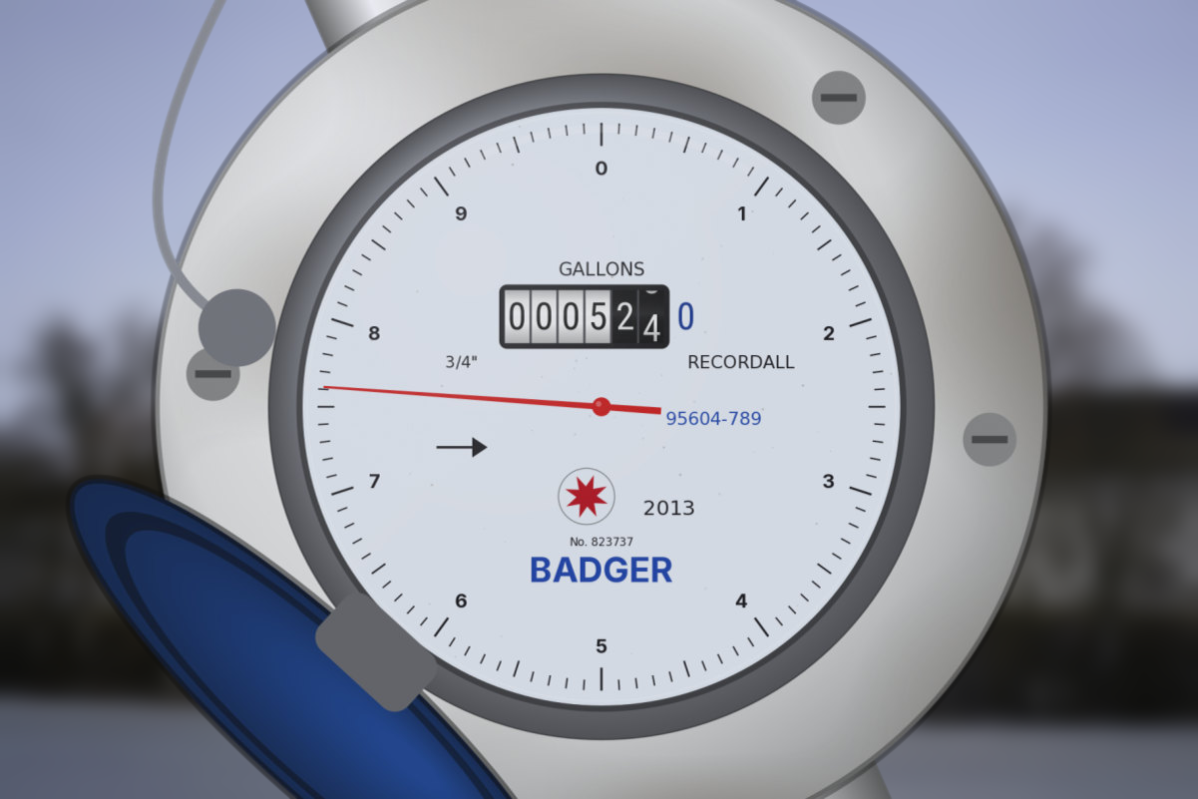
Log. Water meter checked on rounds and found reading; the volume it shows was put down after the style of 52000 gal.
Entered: 5237.6 gal
